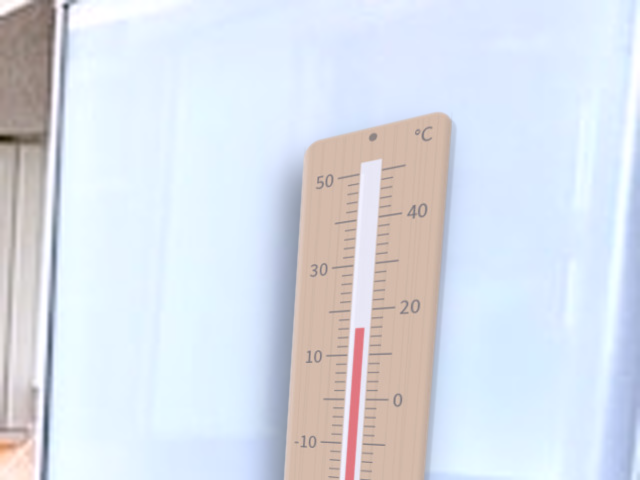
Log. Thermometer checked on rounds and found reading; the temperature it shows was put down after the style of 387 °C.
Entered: 16 °C
